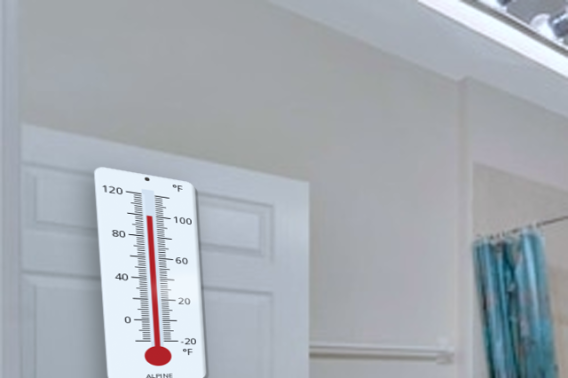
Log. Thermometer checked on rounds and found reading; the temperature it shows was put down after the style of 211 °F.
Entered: 100 °F
